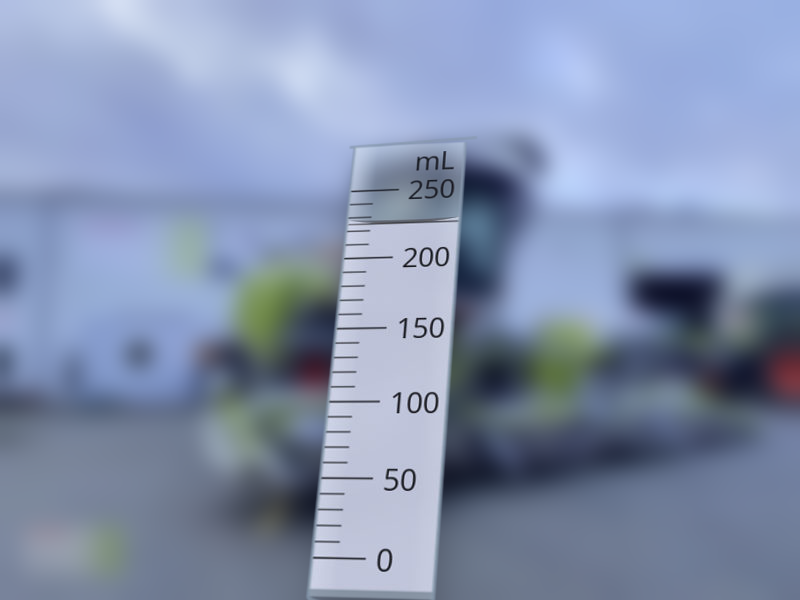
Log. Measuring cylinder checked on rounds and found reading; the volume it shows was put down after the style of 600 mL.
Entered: 225 mL
